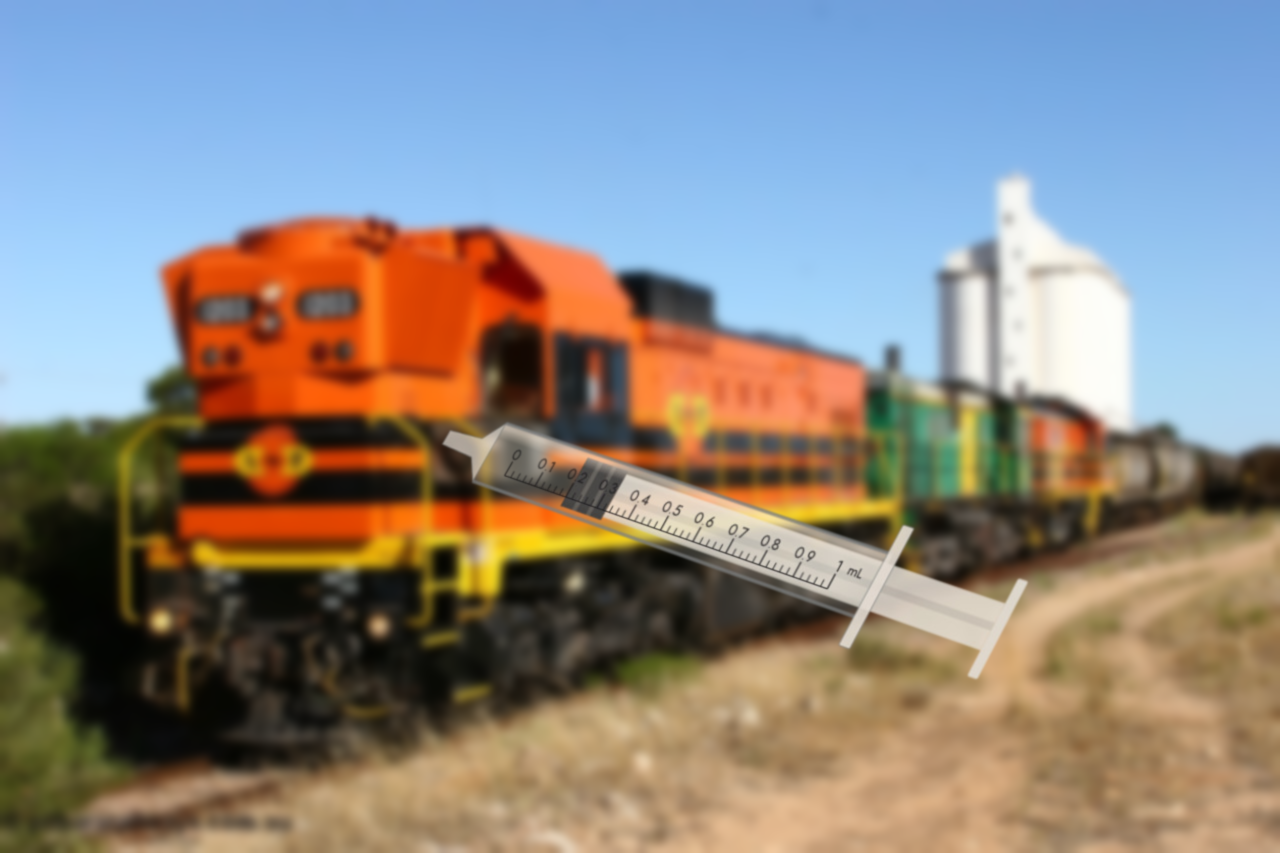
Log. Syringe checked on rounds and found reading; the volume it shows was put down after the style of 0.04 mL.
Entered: 0.2 mL
